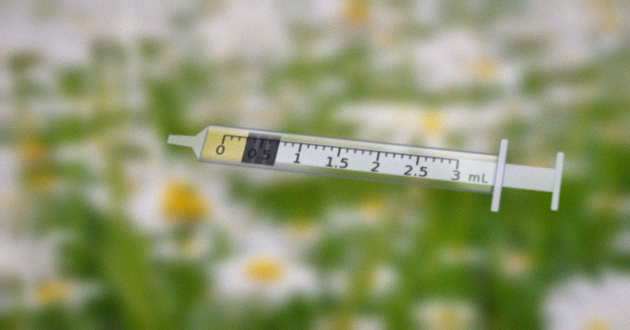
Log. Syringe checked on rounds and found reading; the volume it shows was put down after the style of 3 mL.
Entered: 0.3 mL
